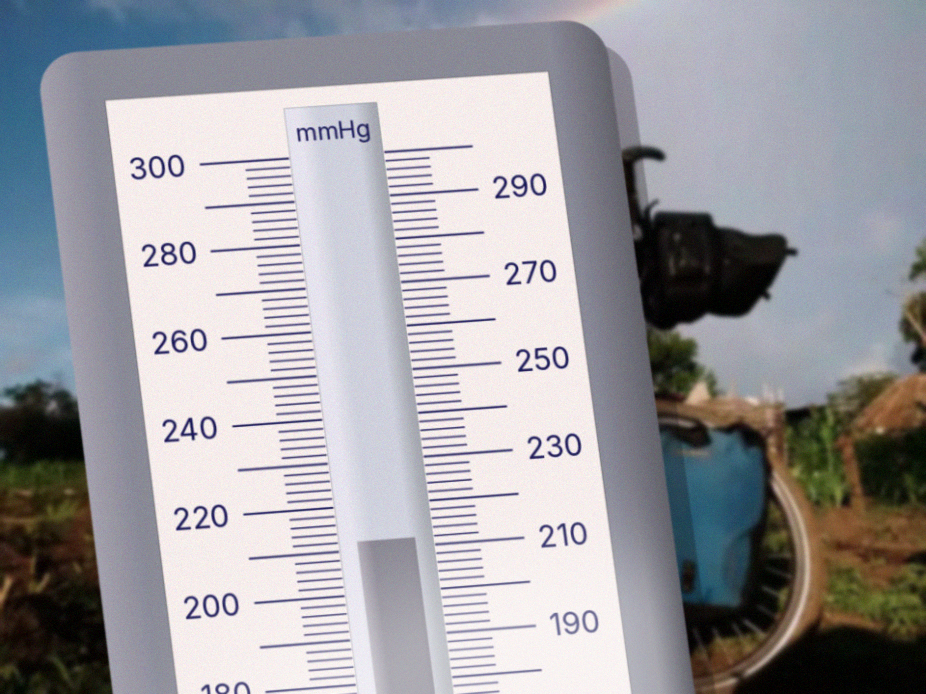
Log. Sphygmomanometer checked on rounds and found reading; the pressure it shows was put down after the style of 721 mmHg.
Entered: 212 mmHg
